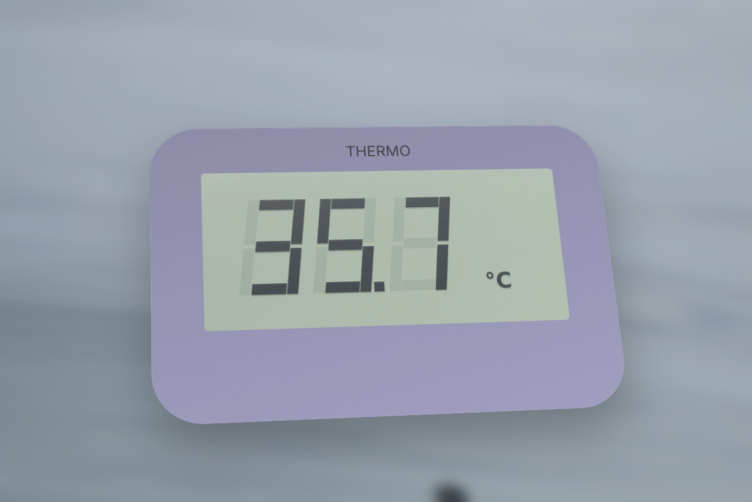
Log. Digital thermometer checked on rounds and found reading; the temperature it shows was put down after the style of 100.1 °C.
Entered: 35.7 °C
